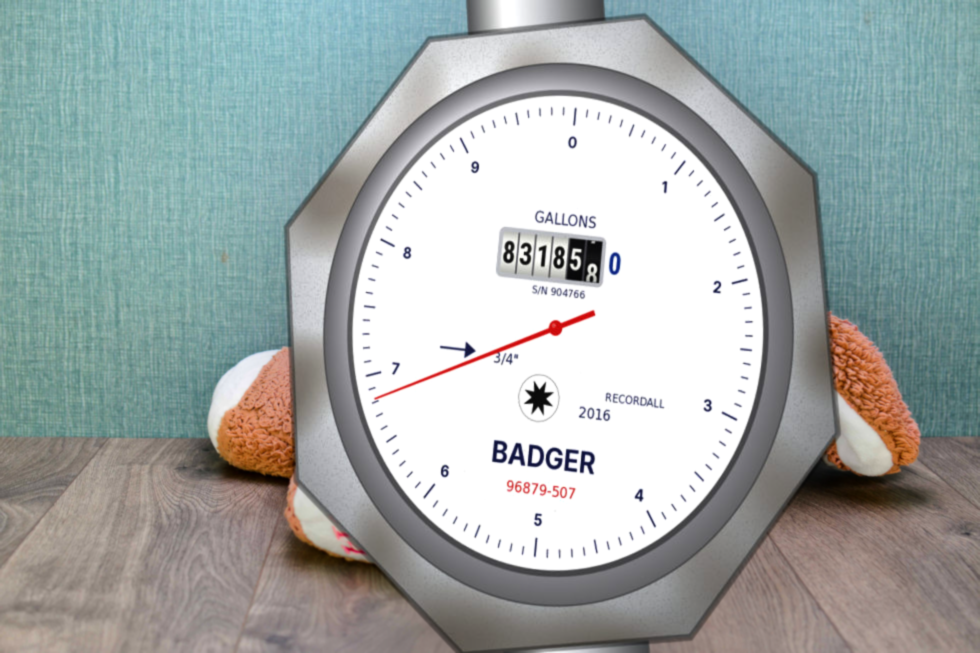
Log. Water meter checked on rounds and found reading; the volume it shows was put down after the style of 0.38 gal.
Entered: 8318576.8 gal
